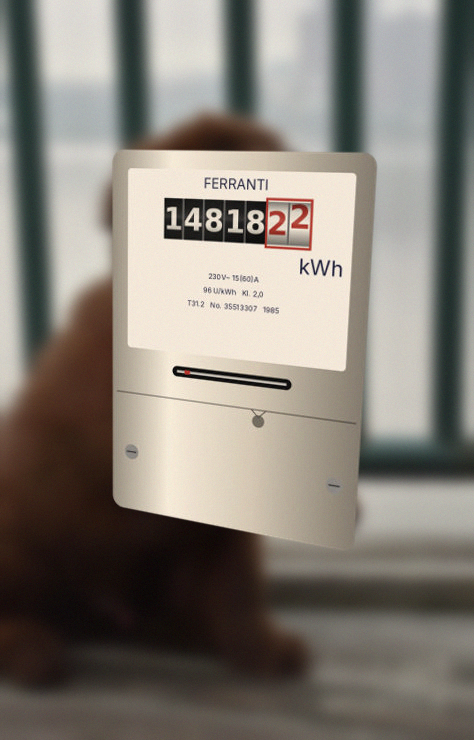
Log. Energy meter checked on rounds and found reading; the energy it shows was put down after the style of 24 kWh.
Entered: 14818.22 kWh
